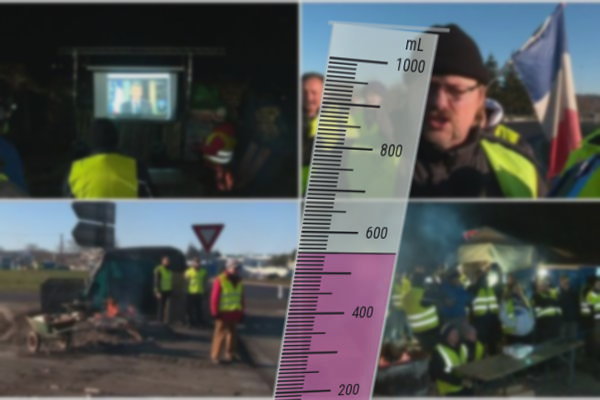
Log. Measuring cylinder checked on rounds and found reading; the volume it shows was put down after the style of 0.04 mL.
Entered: 550 mL
